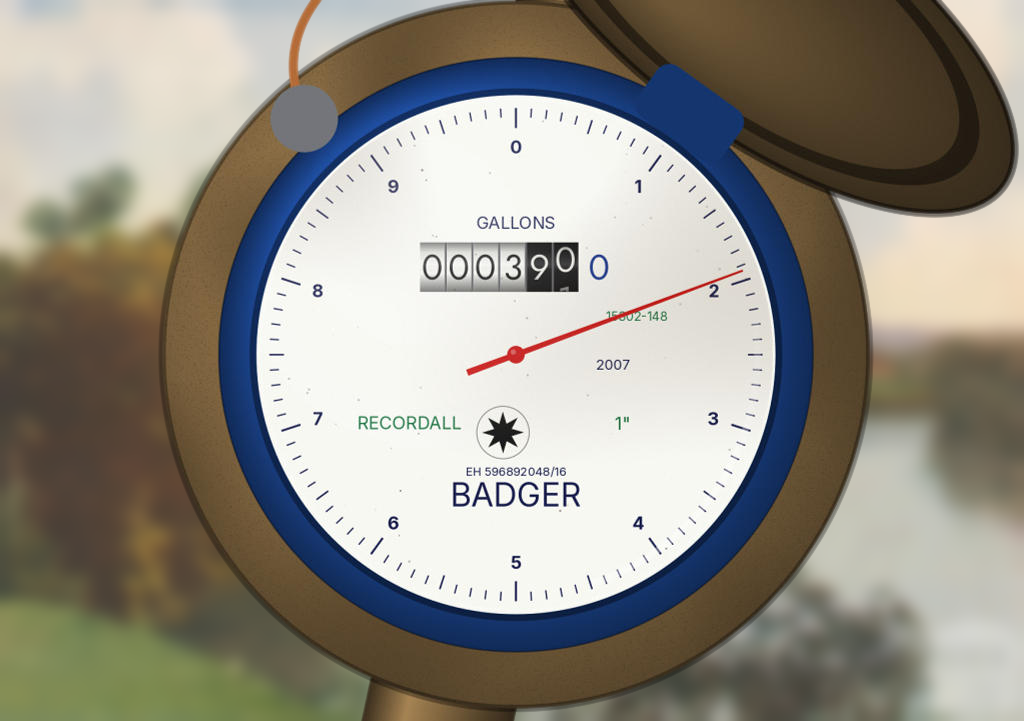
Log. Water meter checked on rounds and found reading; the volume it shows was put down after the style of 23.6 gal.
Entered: 3901.9 gal
